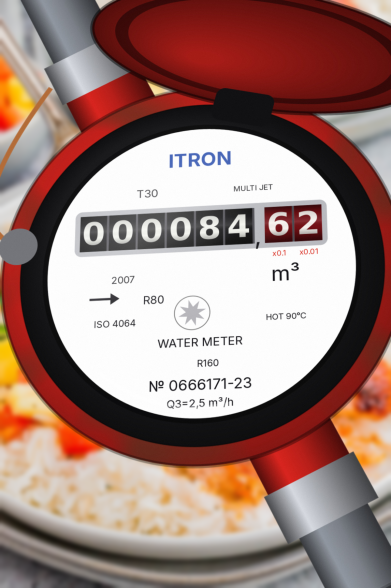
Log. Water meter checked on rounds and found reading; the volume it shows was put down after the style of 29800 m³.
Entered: 84.62 m³
